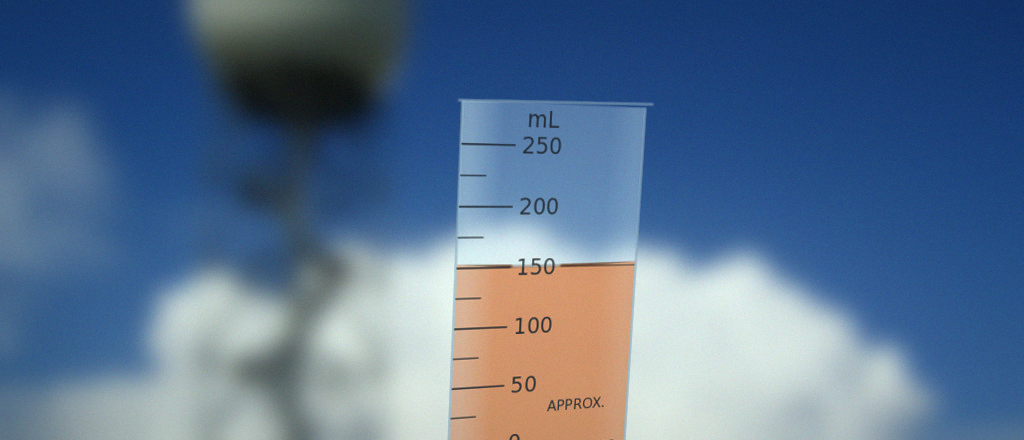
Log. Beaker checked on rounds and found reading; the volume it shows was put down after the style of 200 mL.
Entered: 150 mL
